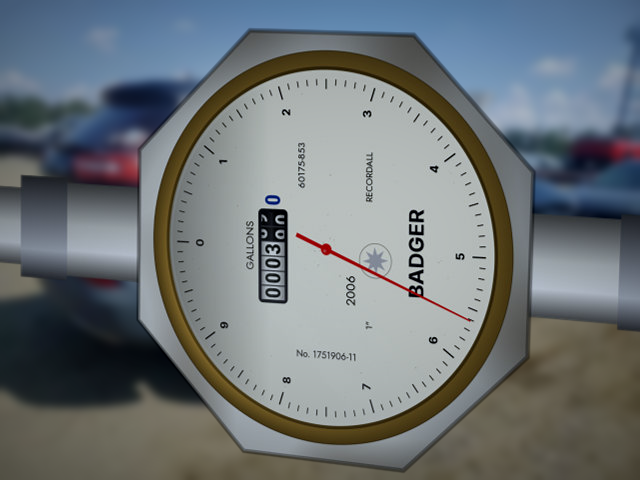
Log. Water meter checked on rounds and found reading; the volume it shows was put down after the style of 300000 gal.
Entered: 3895.6 gal
